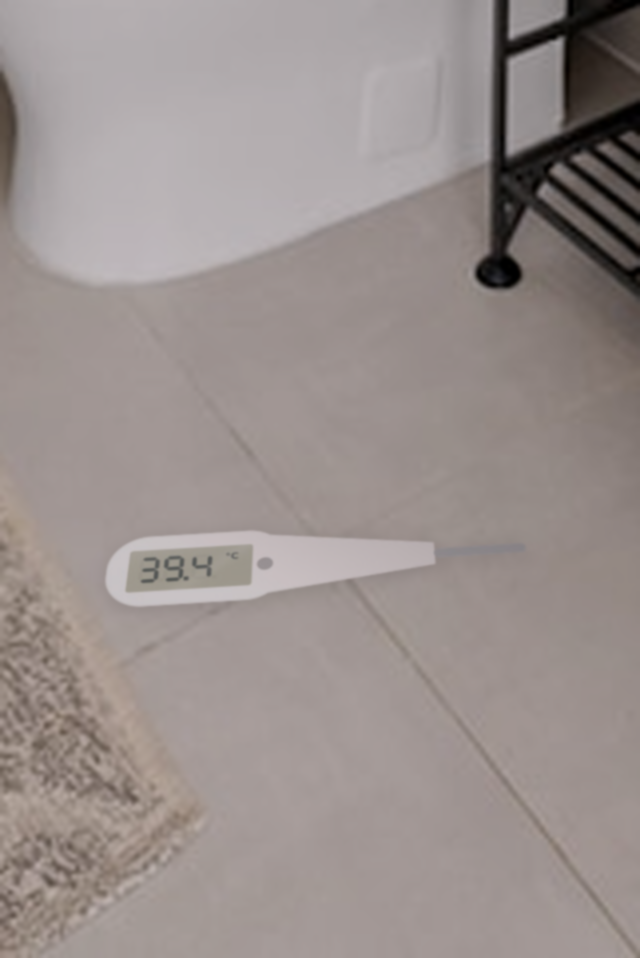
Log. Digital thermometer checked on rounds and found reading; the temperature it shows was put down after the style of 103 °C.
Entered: 39.4 °C
